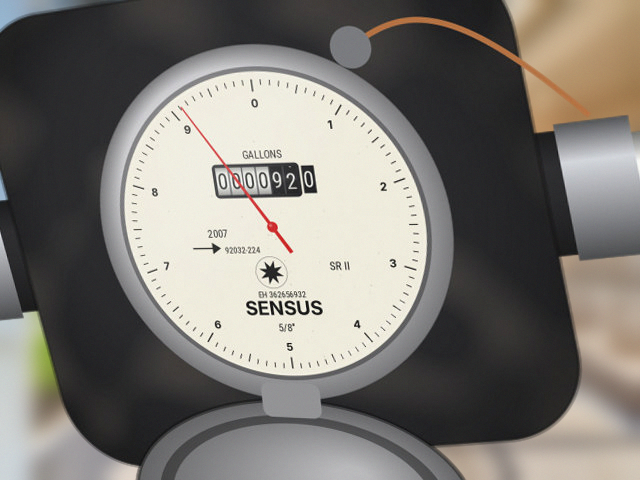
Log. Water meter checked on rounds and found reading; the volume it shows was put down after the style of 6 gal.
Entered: 919.1 gal
